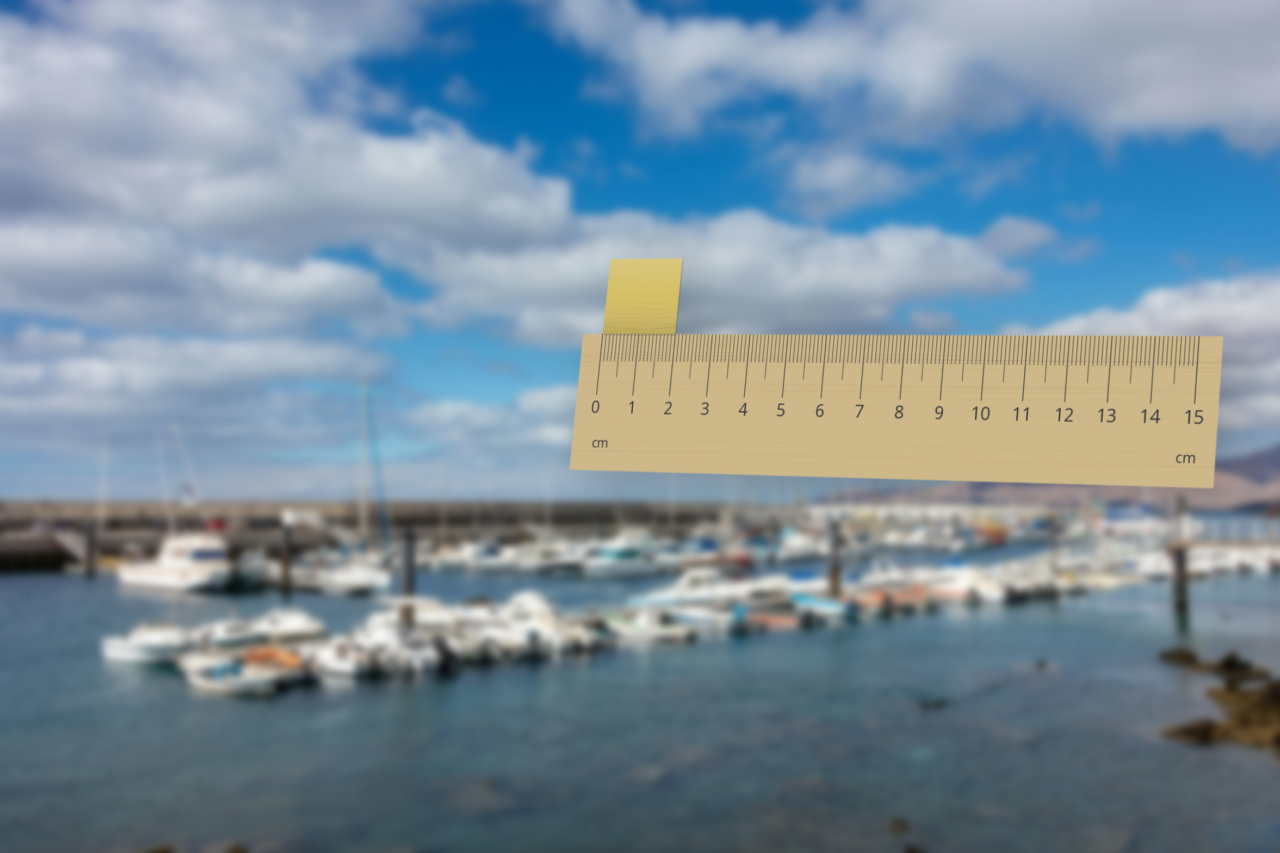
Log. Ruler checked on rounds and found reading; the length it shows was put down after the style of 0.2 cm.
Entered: 2 cm
